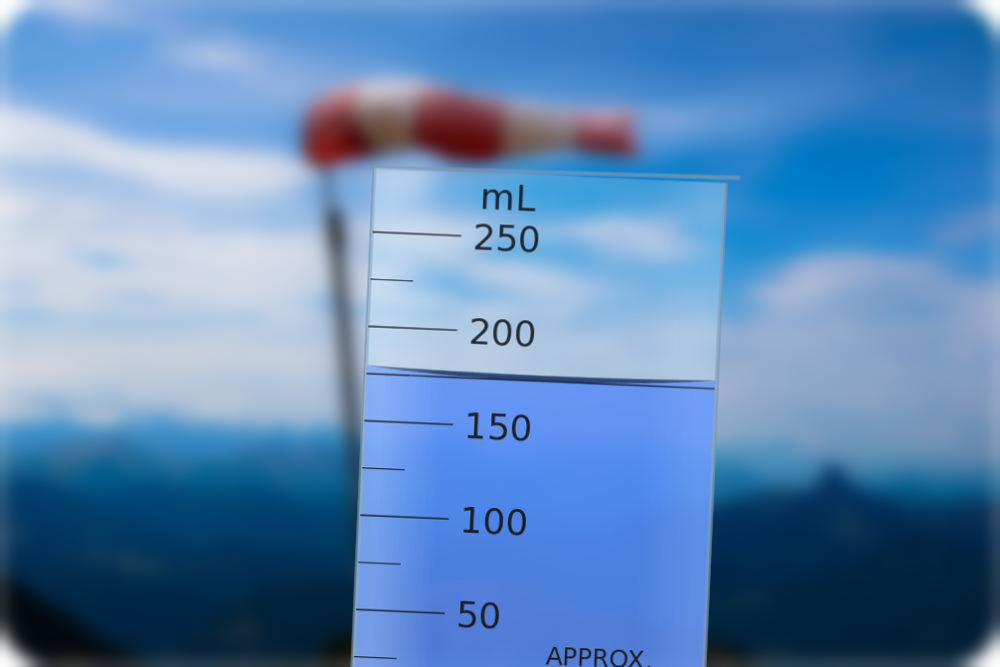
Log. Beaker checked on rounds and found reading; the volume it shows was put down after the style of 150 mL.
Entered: 175 mL
